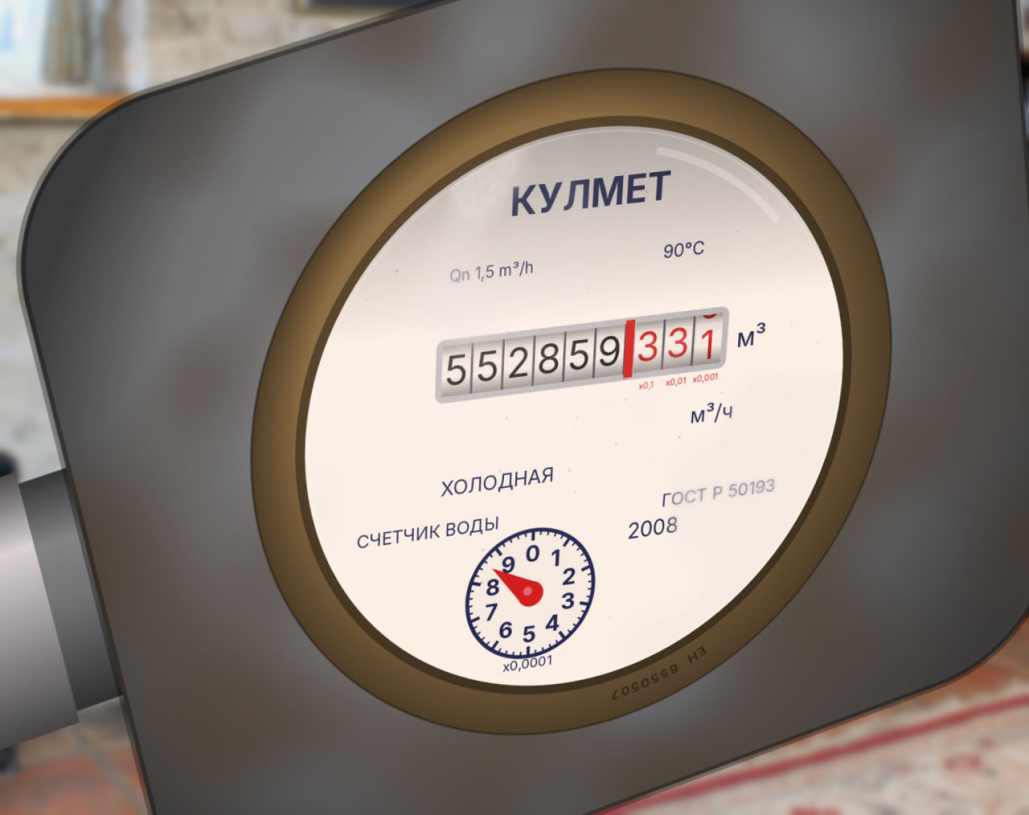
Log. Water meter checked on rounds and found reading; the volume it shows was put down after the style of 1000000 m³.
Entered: 552859.3308 m³
